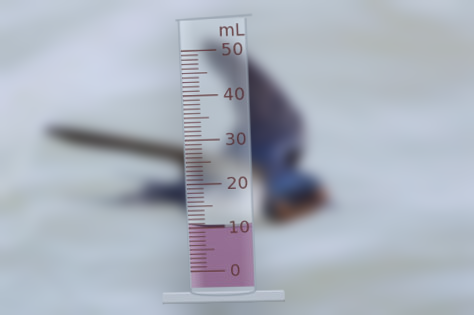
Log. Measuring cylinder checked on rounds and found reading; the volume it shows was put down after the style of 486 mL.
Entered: 10 mL
